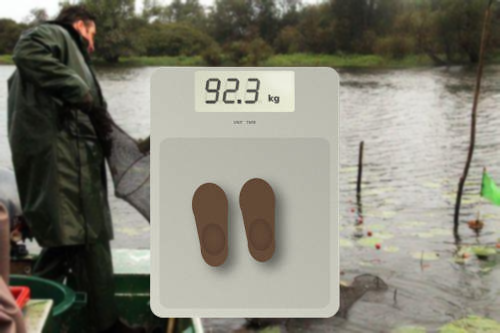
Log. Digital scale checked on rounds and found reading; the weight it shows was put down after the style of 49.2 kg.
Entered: 92.3 kg
